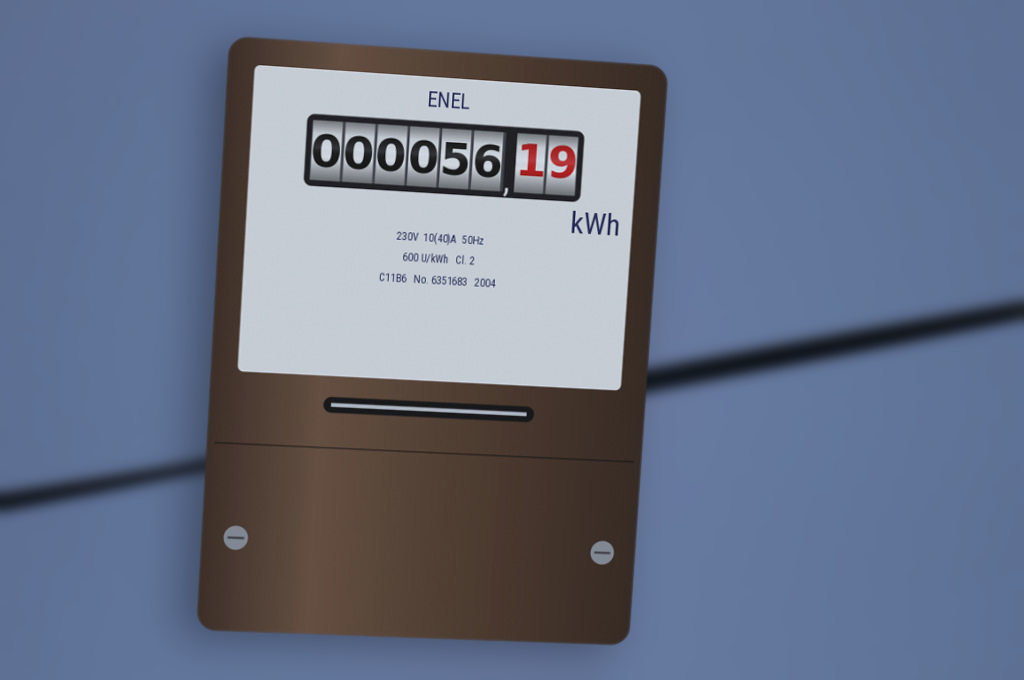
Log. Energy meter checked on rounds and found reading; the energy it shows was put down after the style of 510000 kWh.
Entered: 56.19 kWh
